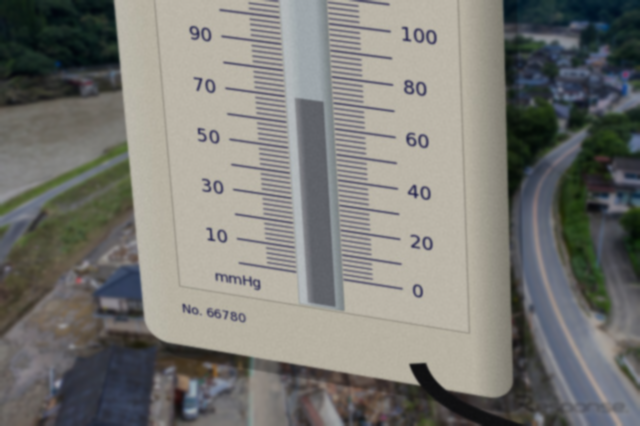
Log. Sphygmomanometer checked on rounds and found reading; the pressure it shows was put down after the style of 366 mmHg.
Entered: 70 mmHg
